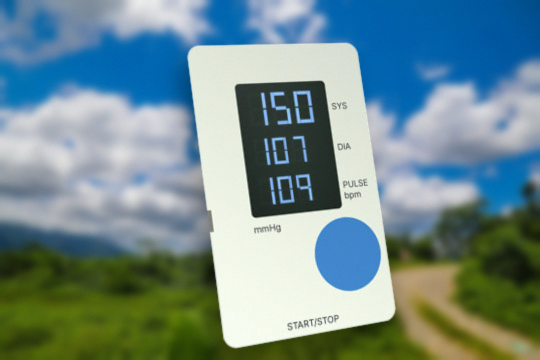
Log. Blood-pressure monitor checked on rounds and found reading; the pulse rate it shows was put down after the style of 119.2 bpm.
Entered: 109 bpm
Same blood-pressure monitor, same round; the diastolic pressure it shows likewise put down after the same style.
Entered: 107 mmHg
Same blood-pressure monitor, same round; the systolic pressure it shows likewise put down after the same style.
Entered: 150 mmHg
